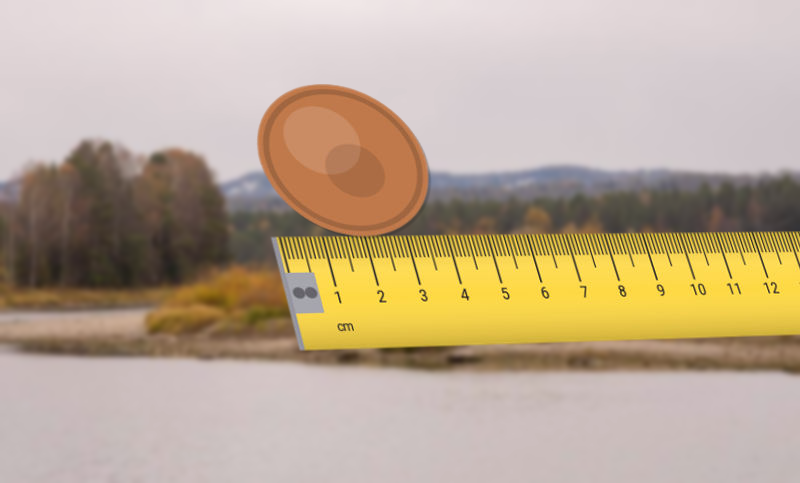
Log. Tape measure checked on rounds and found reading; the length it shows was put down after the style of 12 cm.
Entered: 4 cm
